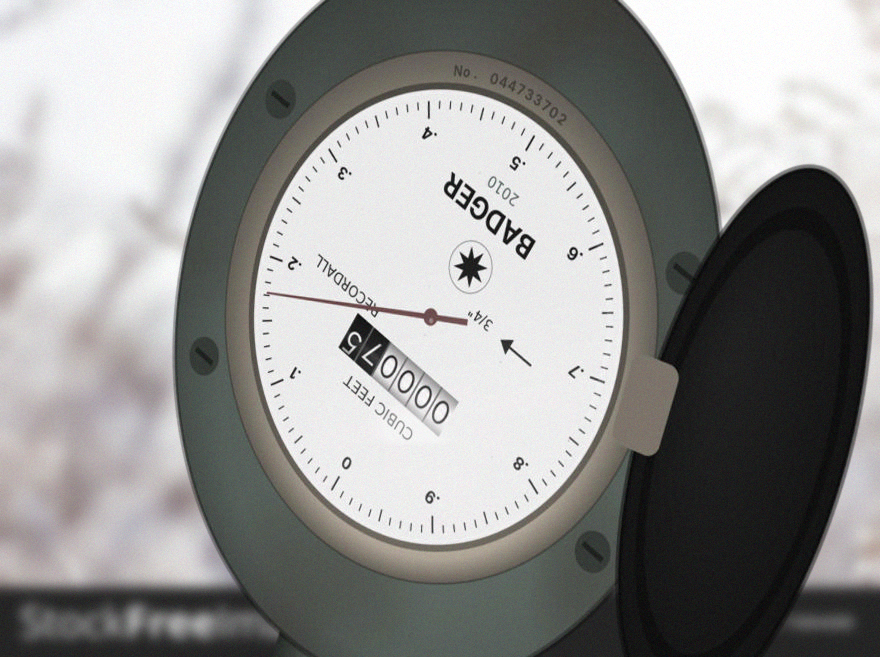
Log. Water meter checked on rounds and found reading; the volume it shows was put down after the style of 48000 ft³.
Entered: 75.17 ft³
